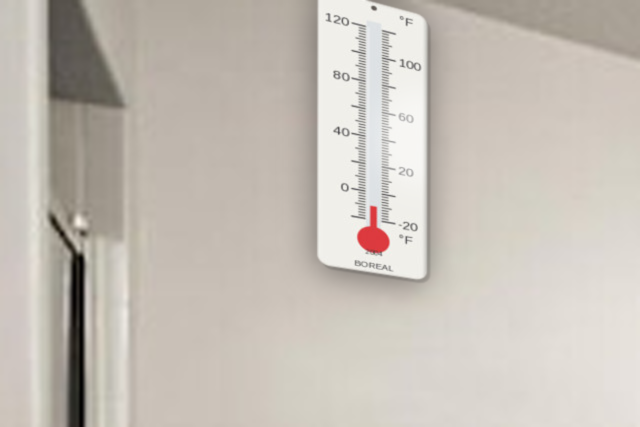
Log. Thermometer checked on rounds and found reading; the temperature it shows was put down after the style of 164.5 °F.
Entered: -10 °F
